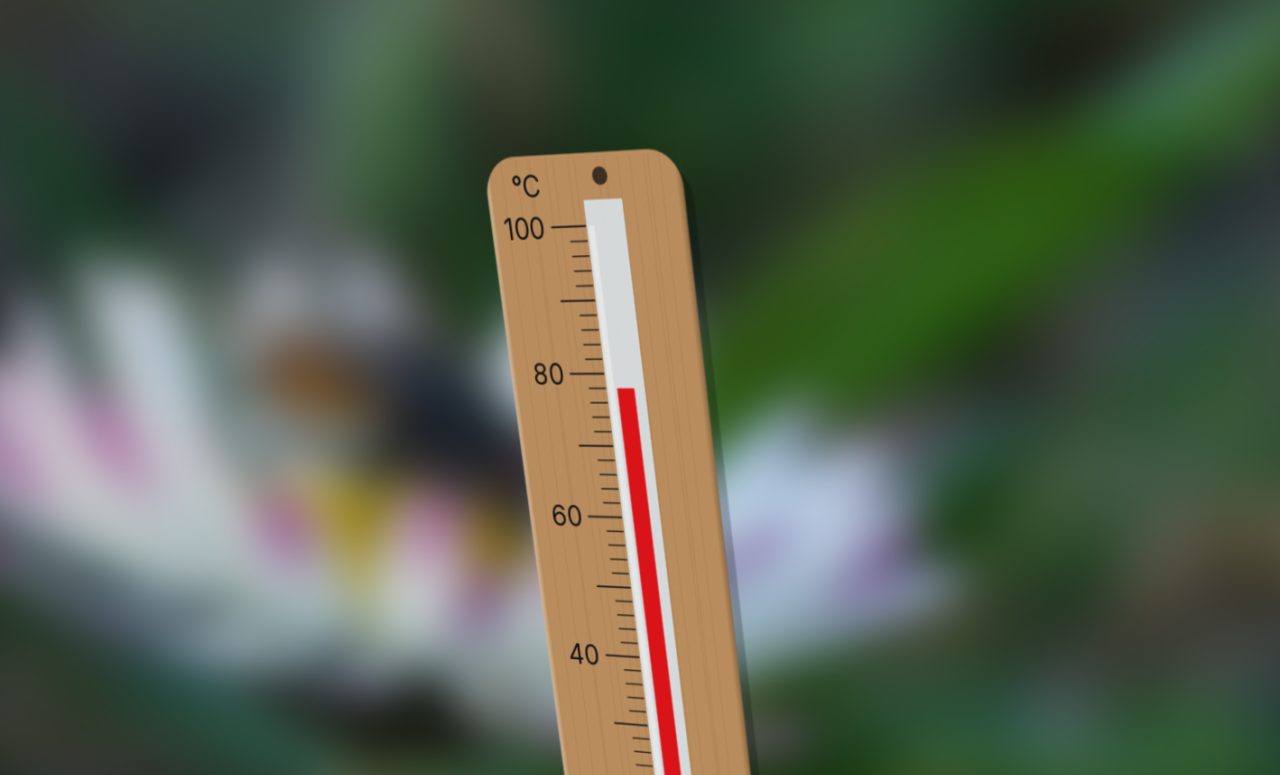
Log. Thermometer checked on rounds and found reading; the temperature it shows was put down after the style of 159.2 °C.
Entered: 78 °C
